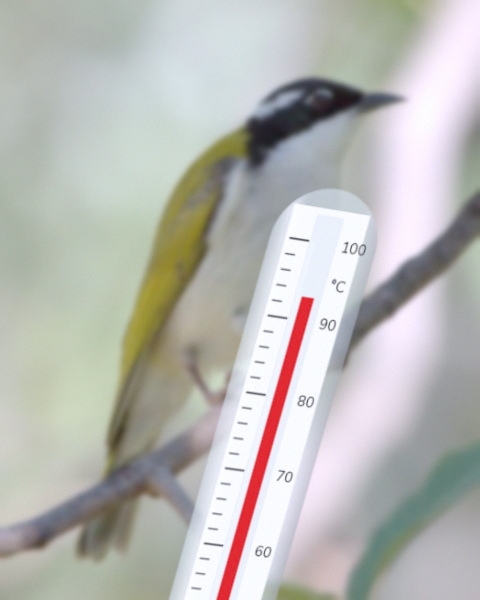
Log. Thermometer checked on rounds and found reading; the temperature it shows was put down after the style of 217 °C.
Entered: 93 °C
